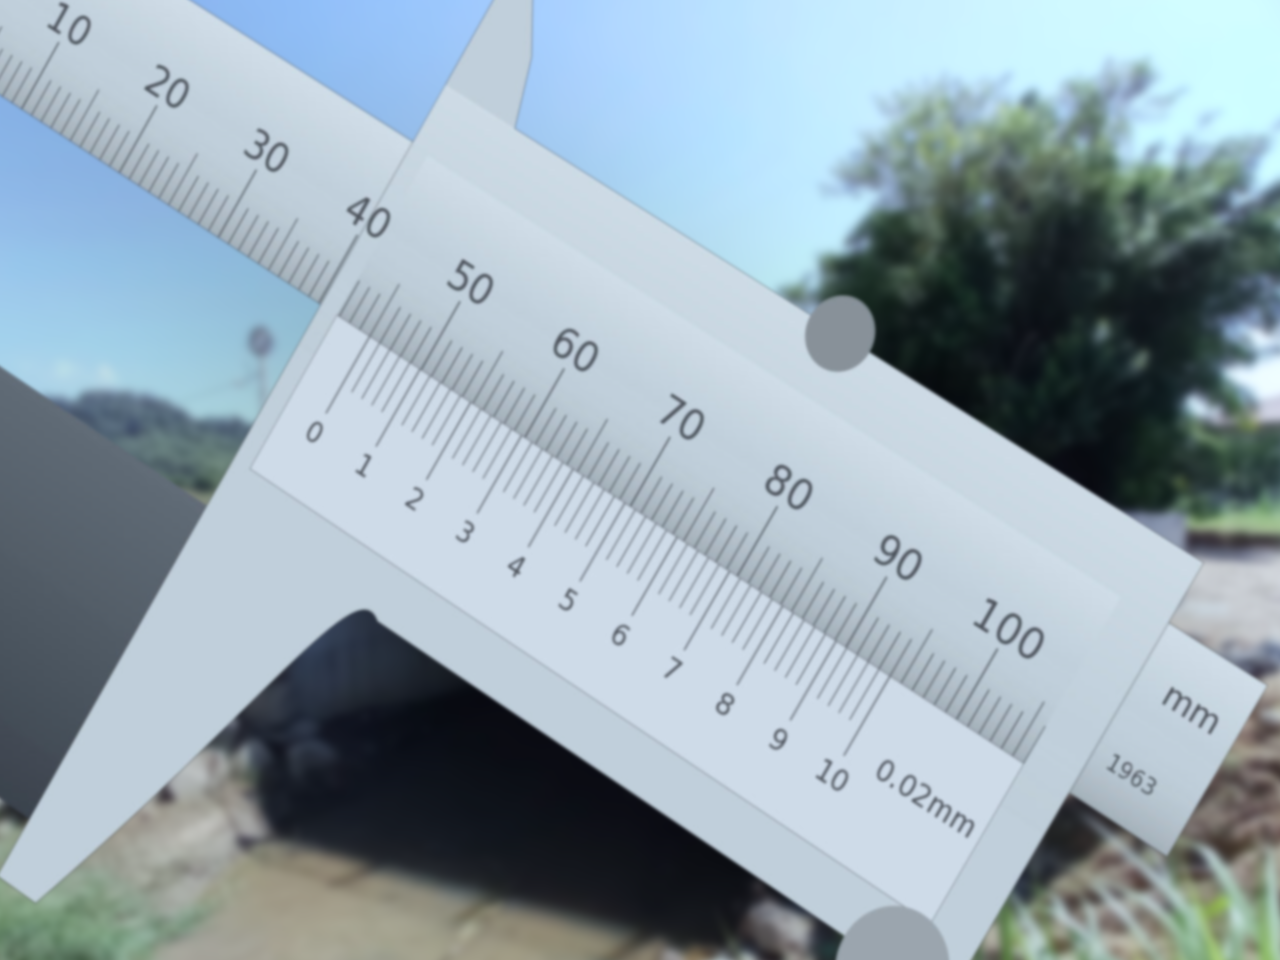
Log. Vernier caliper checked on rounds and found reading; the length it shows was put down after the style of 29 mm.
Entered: 45.0 mm
